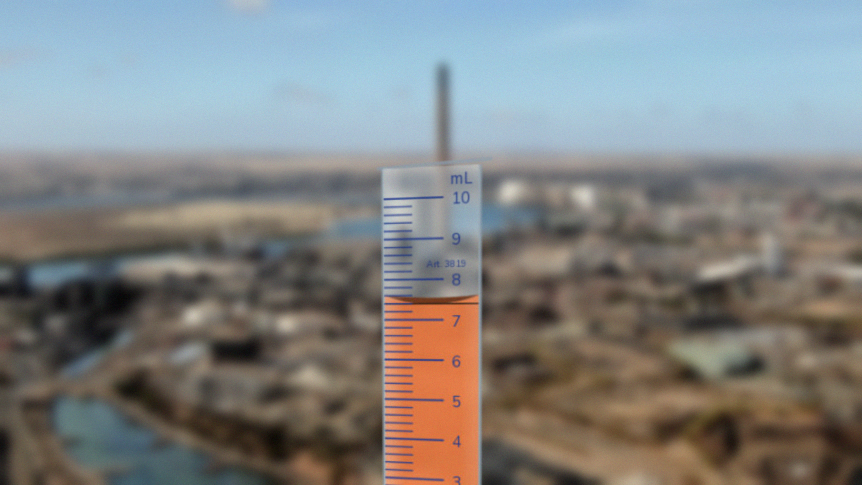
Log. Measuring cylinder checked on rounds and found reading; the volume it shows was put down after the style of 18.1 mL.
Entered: 7.4 mL
